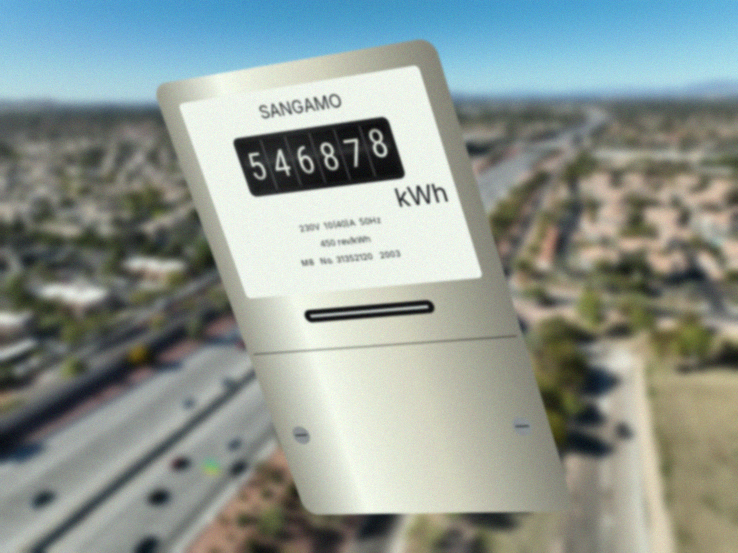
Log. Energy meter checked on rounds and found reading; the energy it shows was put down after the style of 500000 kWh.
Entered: 546878 kWh
